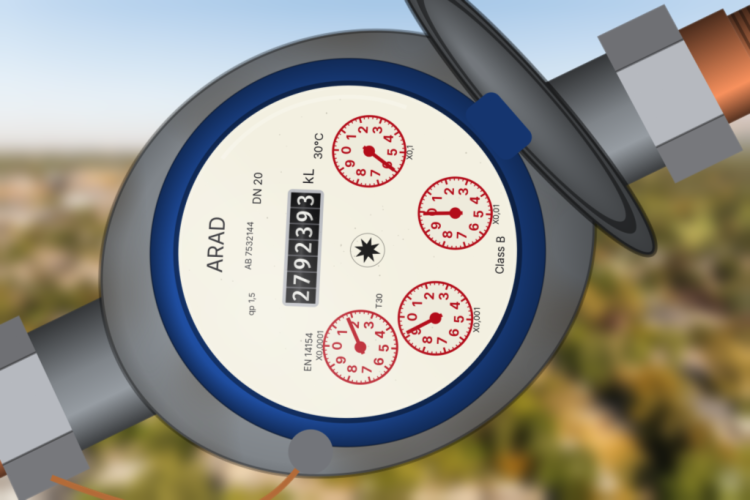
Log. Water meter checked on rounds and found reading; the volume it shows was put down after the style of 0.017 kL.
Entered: 2792393.5991 kL
